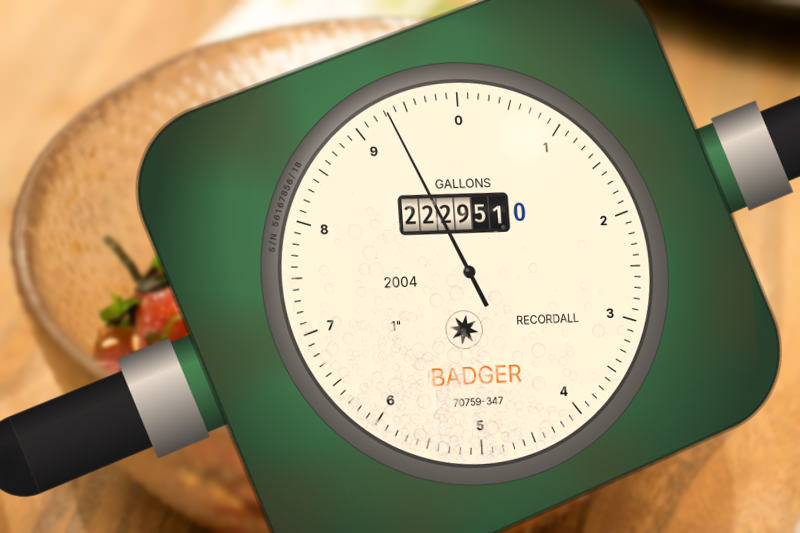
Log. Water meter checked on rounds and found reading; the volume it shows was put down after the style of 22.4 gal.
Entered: 2229509.3 gal
